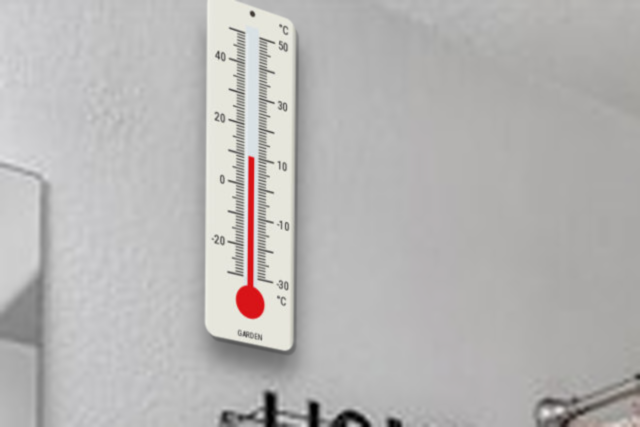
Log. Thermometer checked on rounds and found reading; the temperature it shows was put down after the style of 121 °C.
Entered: 10 °C
